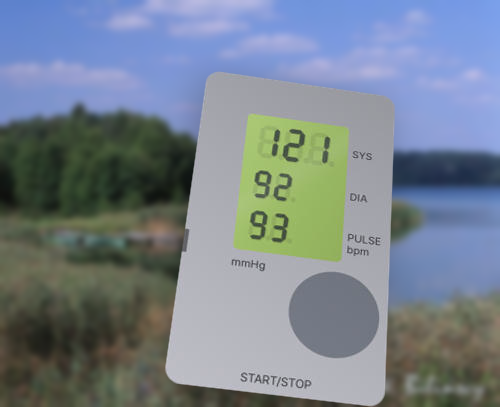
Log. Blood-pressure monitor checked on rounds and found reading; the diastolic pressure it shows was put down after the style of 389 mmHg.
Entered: 92 mmHg
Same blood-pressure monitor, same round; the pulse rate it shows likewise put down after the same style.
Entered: 93 bpm
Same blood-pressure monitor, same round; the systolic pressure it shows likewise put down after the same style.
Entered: 121 mmHg
